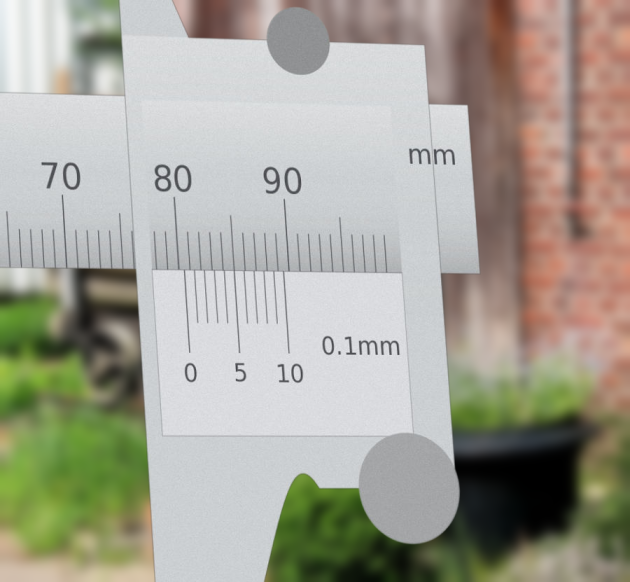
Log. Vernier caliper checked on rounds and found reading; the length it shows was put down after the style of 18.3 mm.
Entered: 80.5 mm
